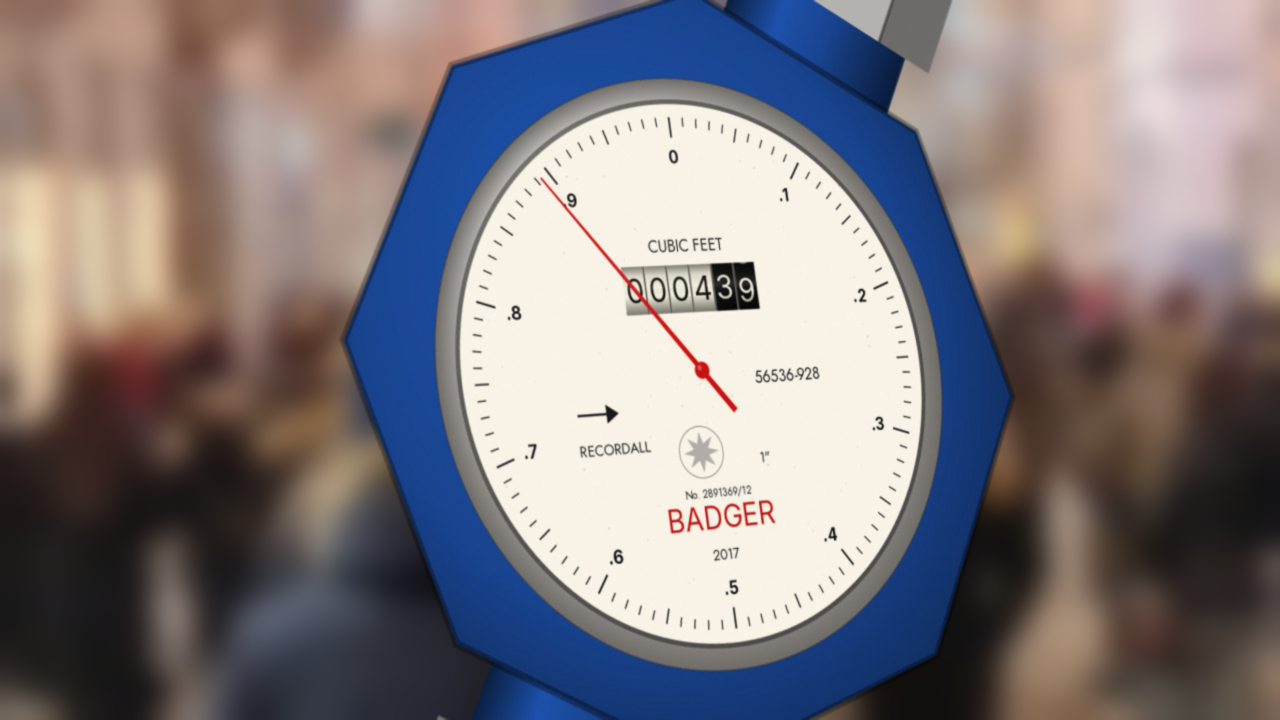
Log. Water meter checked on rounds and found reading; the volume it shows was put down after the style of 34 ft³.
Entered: 438.89 ft³
